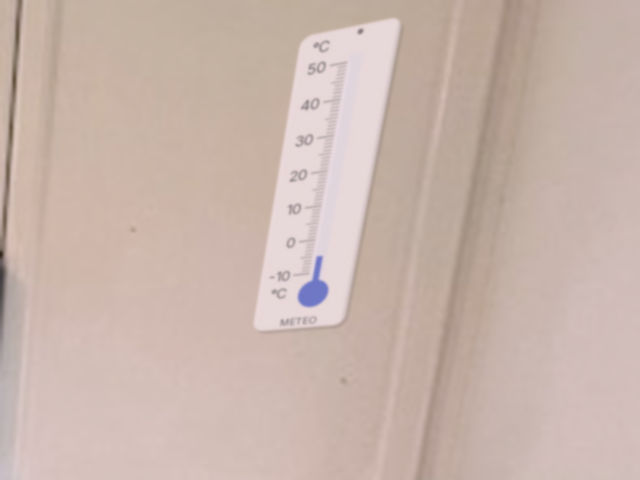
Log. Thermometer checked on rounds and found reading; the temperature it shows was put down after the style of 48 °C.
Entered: -5 °C
